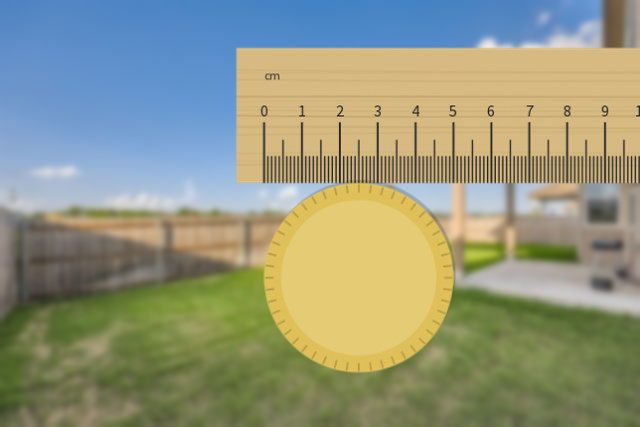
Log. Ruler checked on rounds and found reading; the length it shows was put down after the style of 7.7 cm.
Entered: 5 cm
